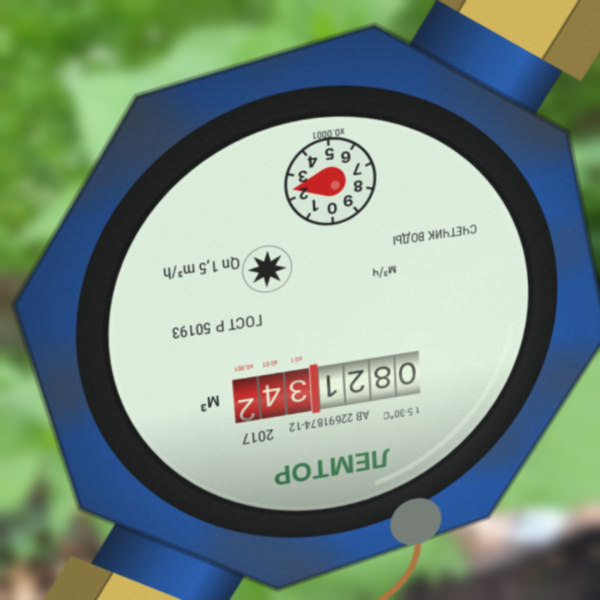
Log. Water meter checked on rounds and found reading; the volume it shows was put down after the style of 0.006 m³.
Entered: 821.3422 m³
